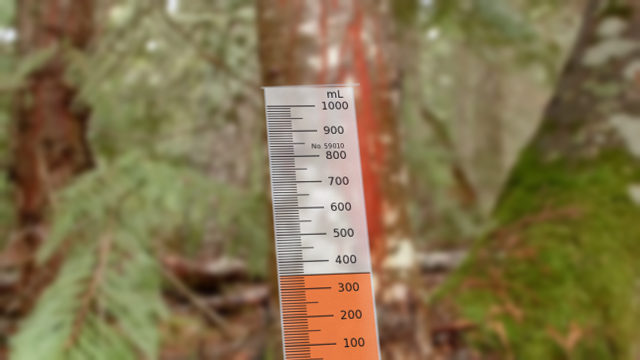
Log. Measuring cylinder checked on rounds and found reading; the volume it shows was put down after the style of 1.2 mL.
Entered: 350 mL
